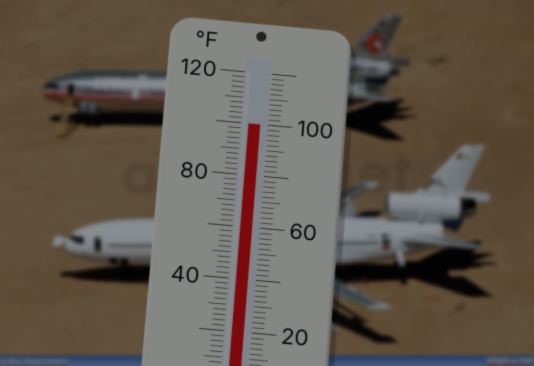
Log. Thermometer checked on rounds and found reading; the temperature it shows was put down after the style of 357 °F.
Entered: 100 °F
